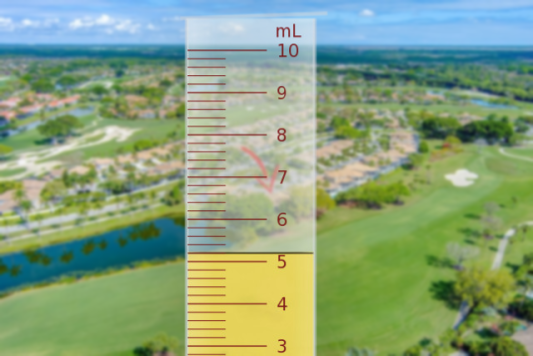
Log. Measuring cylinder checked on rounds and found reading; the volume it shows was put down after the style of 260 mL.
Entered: 5.2 mL
